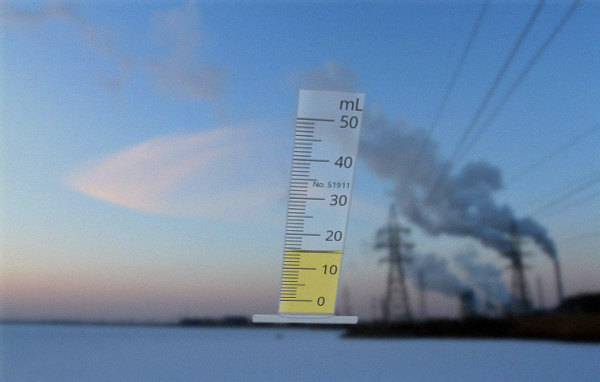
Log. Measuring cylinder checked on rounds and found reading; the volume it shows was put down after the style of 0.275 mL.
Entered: 15 mL
